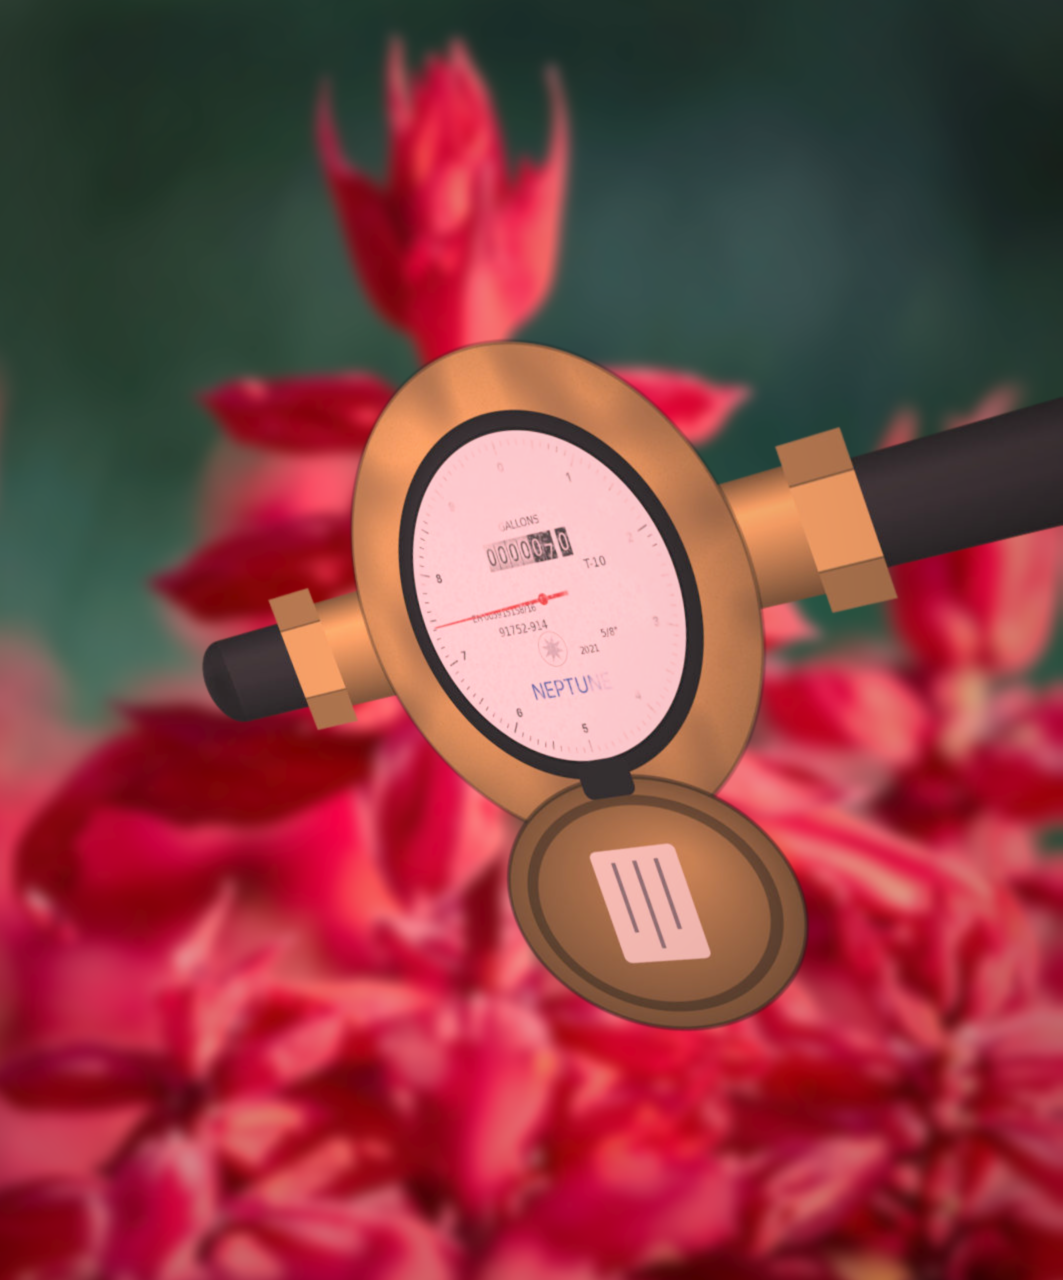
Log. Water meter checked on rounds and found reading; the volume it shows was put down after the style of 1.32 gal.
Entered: 67.4 gal
